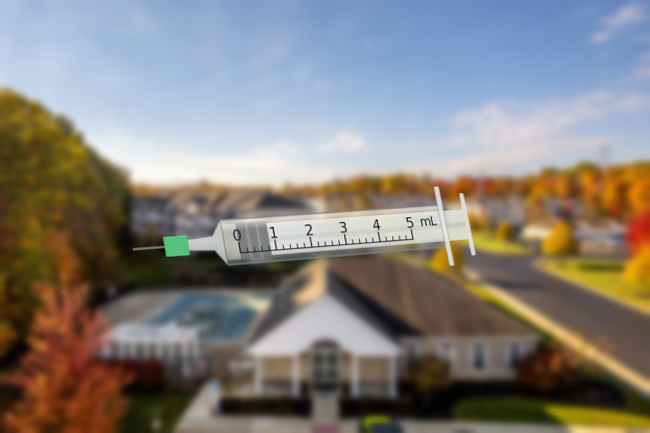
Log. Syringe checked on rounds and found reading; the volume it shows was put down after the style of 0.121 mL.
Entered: 0 mL
